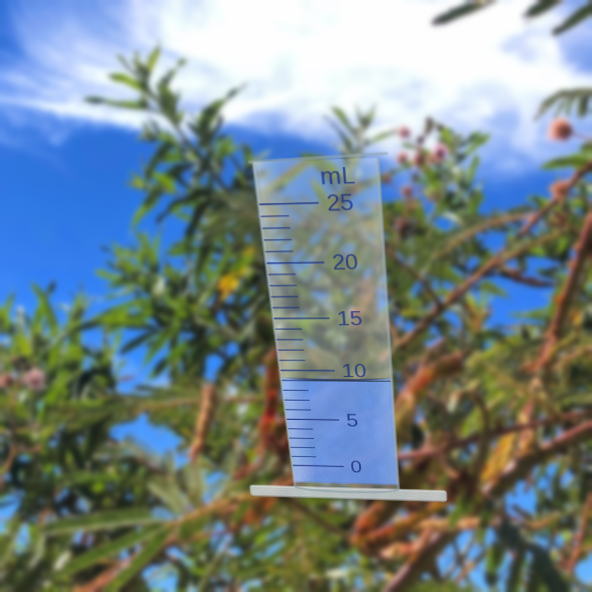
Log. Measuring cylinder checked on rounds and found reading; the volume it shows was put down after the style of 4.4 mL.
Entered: 9 mL
